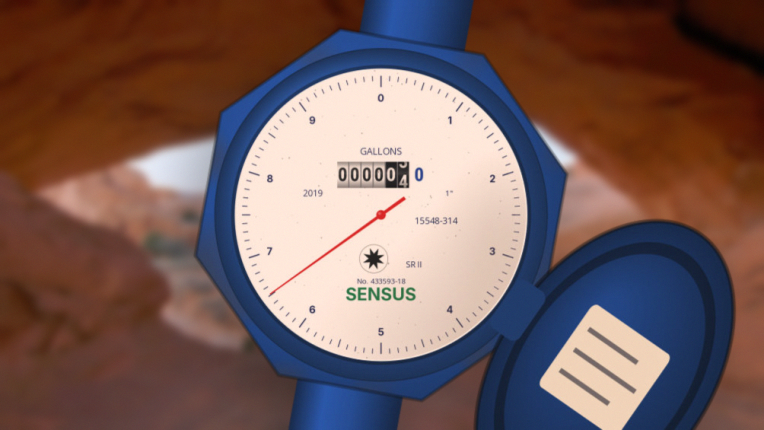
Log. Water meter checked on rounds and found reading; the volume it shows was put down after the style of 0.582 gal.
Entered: 36.5 gal
